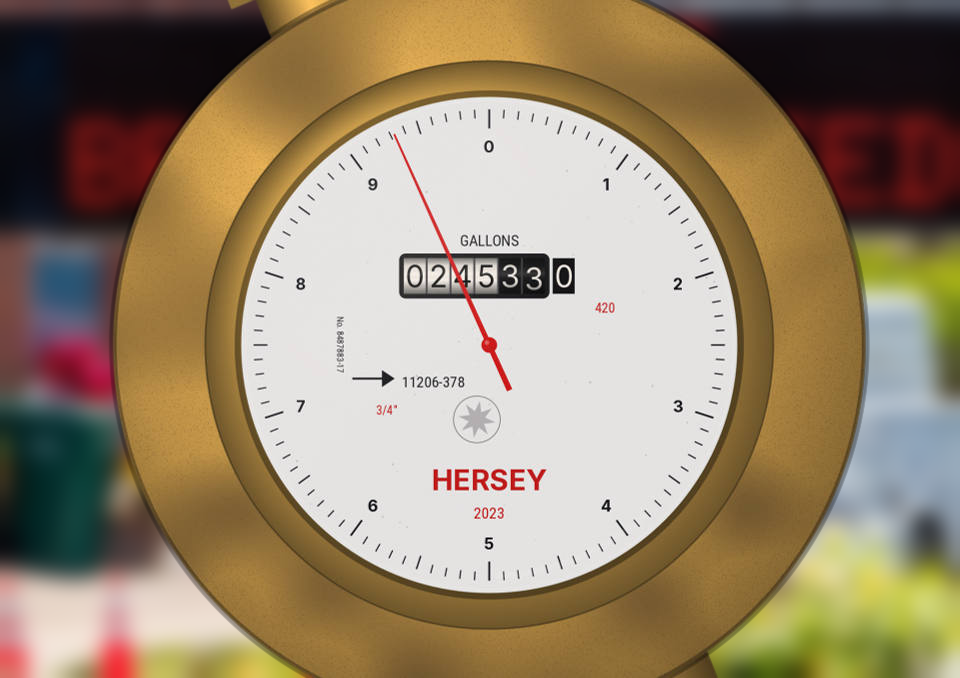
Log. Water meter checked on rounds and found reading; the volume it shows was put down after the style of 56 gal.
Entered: 245329.3 gal
